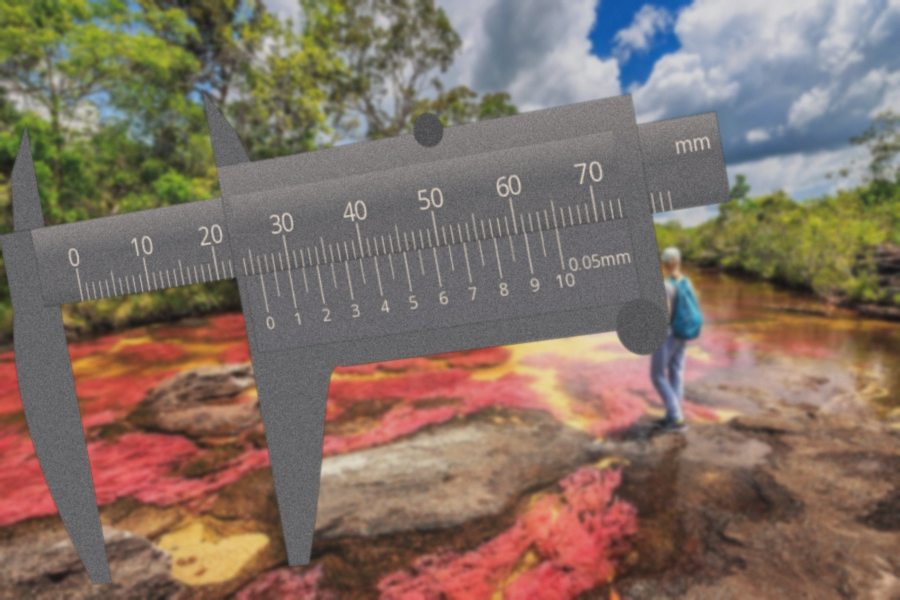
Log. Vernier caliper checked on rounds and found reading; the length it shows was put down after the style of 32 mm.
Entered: 26.0 mm
